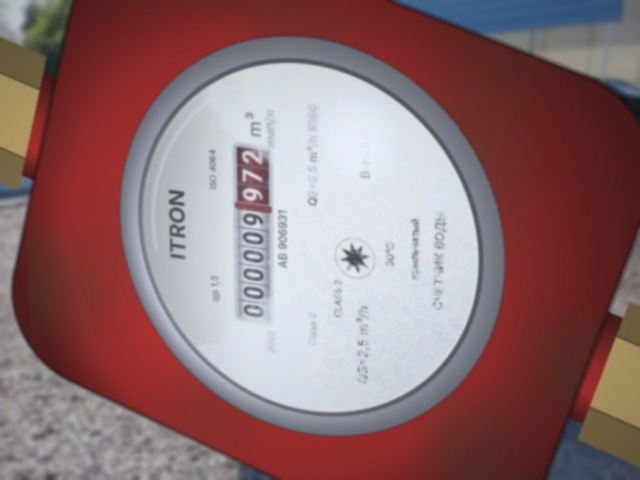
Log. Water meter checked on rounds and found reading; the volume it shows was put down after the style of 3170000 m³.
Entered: 9.972 m³
